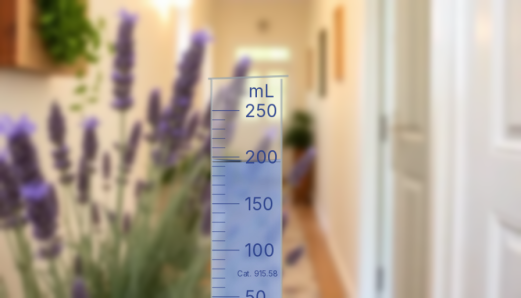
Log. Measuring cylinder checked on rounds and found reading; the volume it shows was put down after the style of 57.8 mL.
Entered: 195 mL
